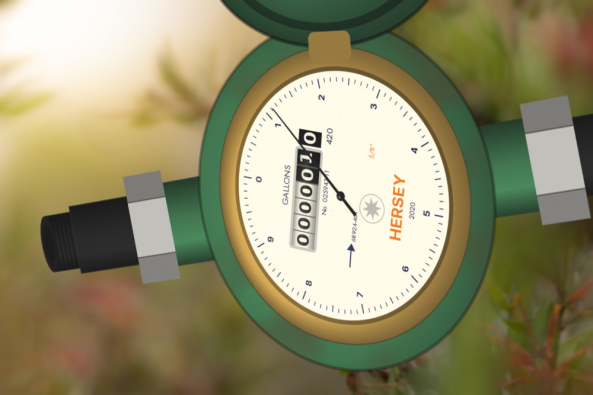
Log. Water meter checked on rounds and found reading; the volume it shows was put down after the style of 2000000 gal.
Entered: 11.1 gal
